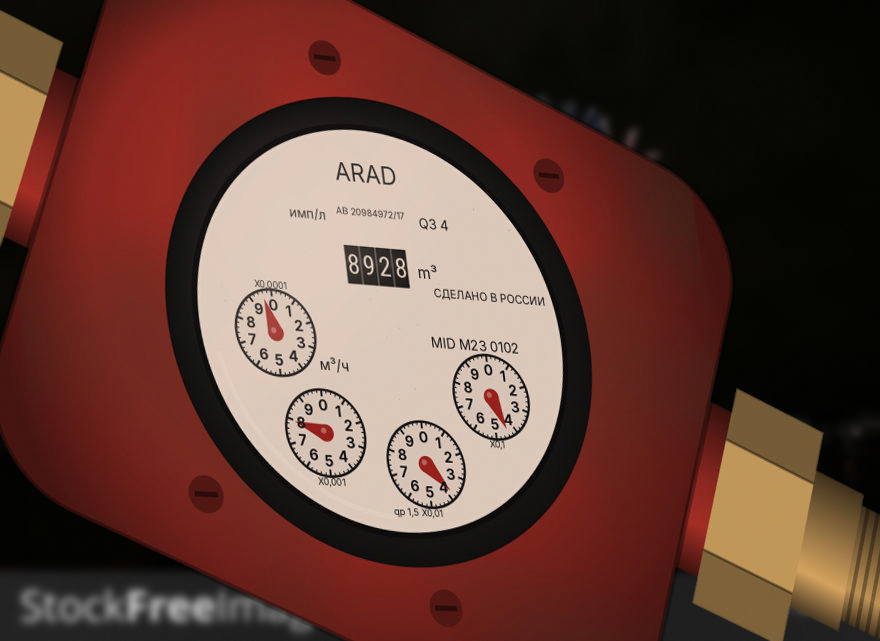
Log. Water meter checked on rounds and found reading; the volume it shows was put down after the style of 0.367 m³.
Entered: 8928.4379 m³
